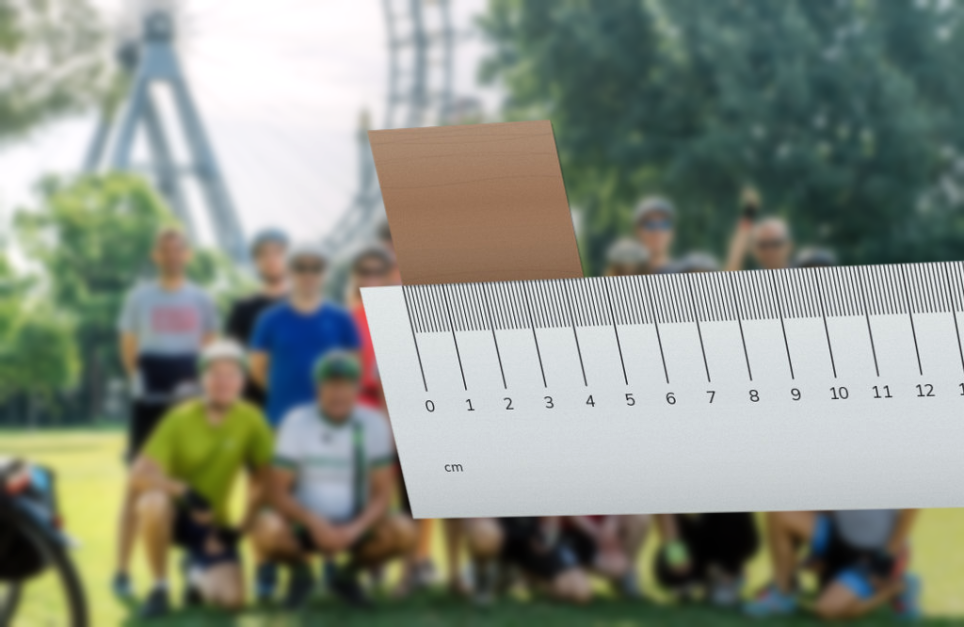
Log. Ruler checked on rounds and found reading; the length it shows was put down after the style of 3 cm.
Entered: 4.5 cm
